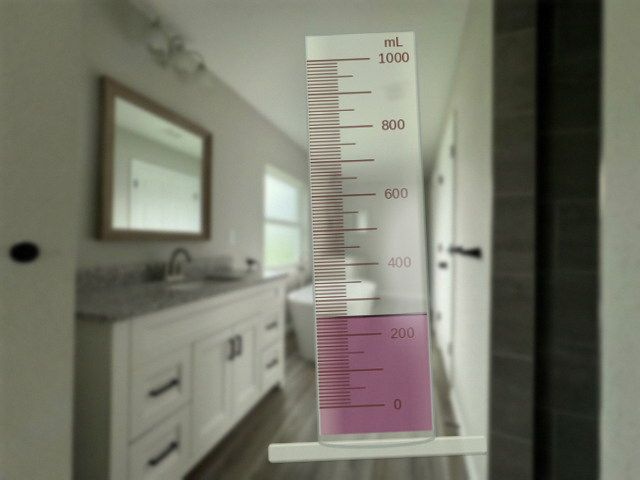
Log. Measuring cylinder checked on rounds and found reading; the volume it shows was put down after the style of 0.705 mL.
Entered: 250 mL
